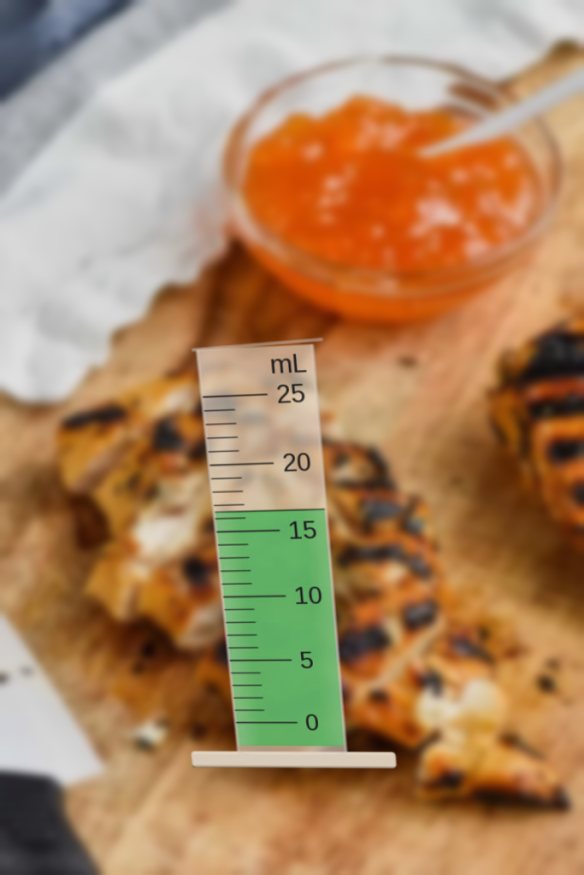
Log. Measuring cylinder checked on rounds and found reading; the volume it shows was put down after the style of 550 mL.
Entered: 16.5 mL
